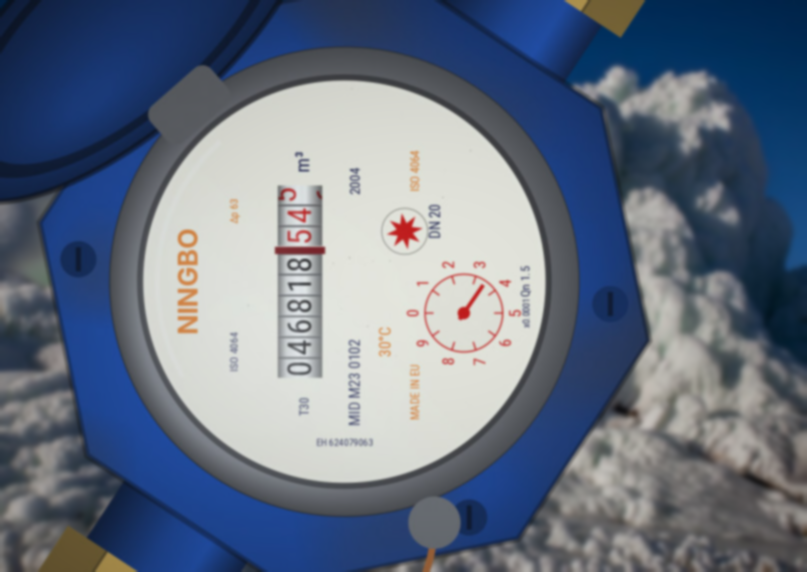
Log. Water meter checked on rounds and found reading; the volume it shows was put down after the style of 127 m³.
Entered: 46818.5453 m³
